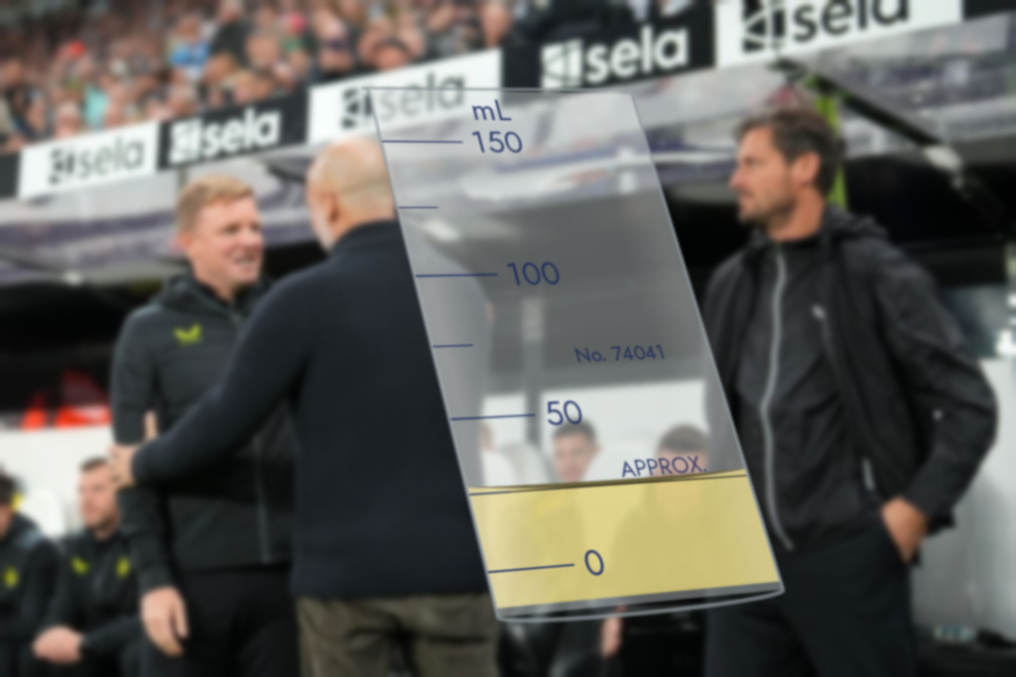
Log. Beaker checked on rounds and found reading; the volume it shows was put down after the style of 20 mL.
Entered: 25 mL
